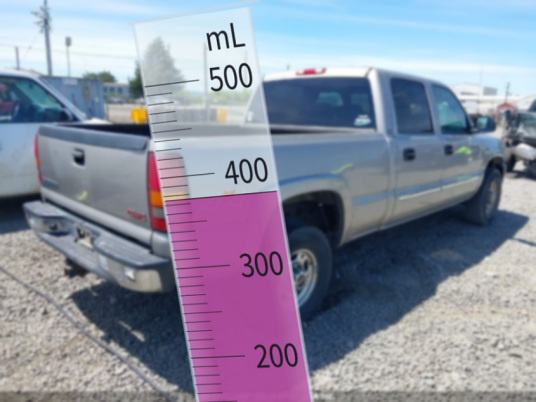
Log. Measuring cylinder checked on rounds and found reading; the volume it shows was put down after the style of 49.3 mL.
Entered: 375 mL
